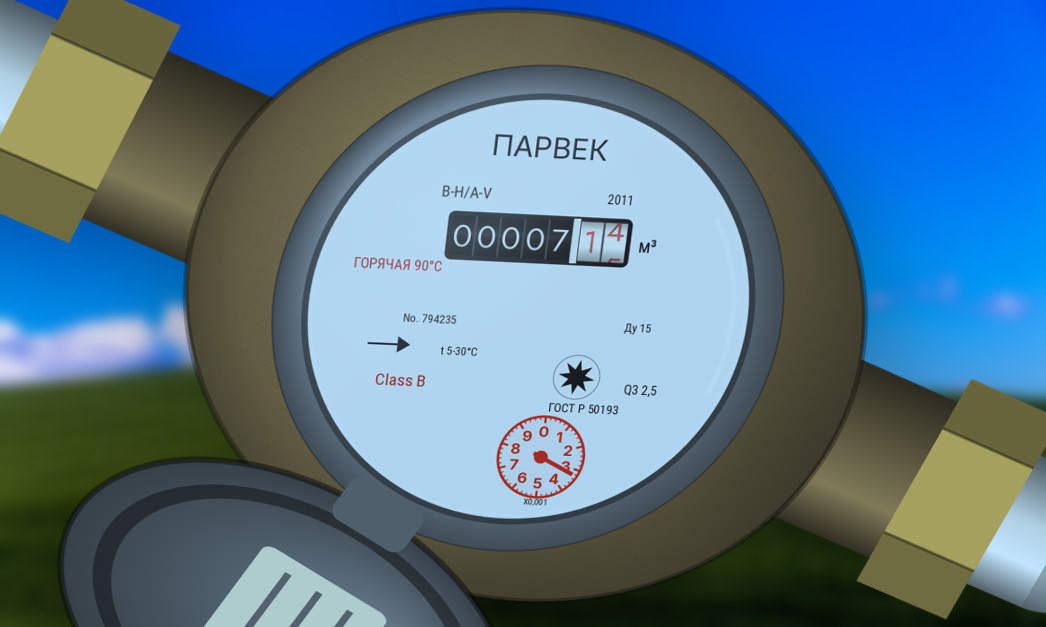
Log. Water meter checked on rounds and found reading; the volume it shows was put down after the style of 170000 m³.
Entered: 7.143 m³
